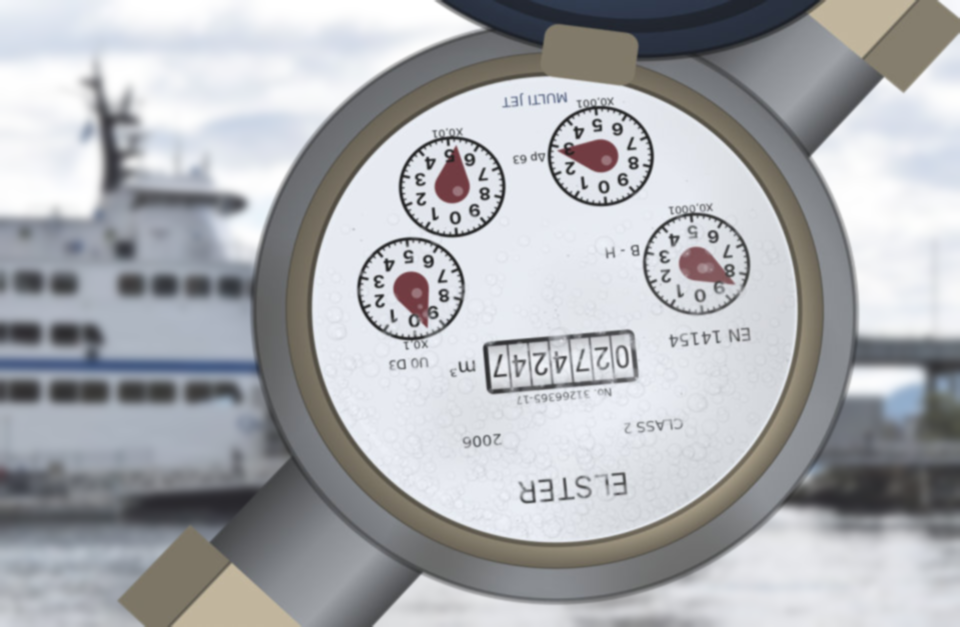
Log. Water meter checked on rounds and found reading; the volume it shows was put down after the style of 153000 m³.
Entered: 274246.9528 m³
